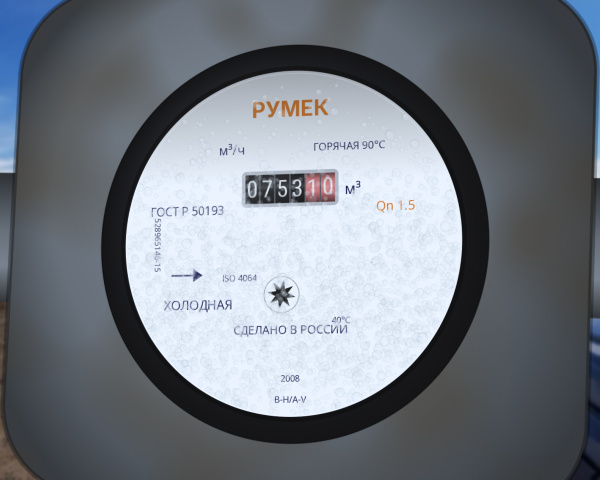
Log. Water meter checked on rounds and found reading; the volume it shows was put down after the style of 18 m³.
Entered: 753.10 m³
